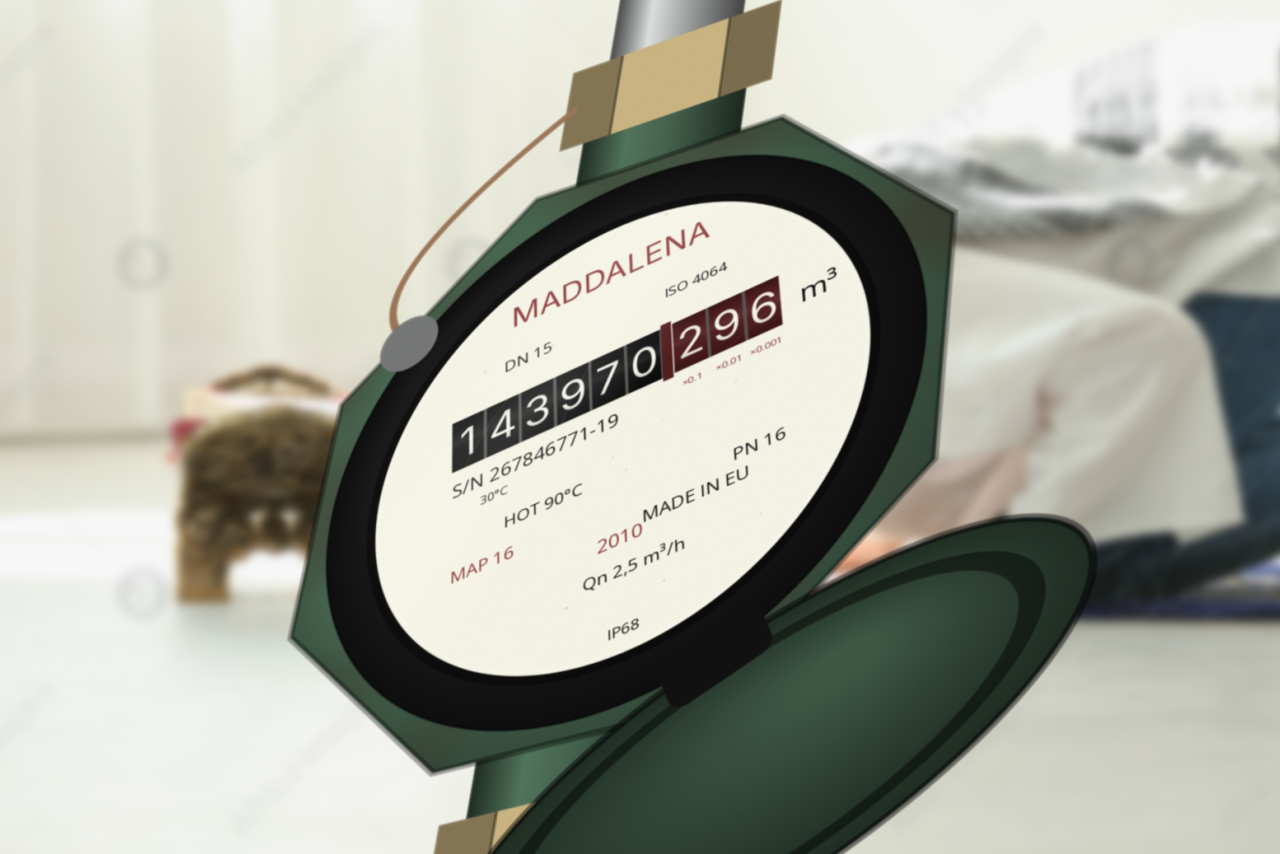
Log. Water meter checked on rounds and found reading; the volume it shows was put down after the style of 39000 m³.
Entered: 143970.296 m³
